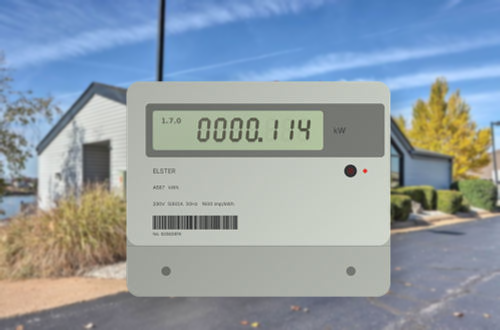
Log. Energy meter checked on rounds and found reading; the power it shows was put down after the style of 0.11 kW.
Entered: 0.114 kW
